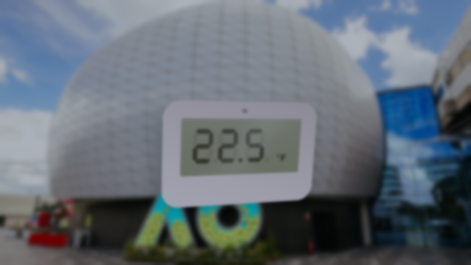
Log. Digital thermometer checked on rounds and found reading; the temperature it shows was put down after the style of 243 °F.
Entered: 22.5 °F
